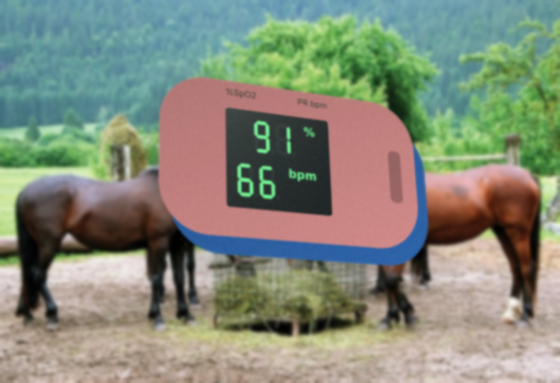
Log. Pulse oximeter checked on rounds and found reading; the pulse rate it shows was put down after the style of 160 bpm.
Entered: 66 bpm
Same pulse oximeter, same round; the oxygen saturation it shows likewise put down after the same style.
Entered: 91 %
